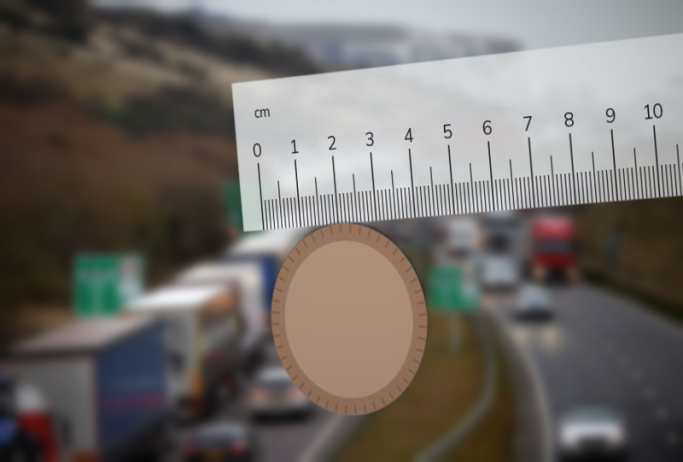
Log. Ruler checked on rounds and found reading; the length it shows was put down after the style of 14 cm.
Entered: 4.1 cm
